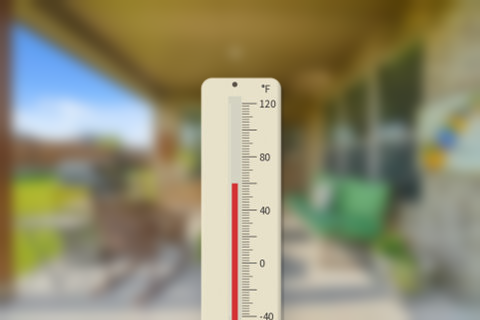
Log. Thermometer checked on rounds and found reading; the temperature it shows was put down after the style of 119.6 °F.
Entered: 60 °F
